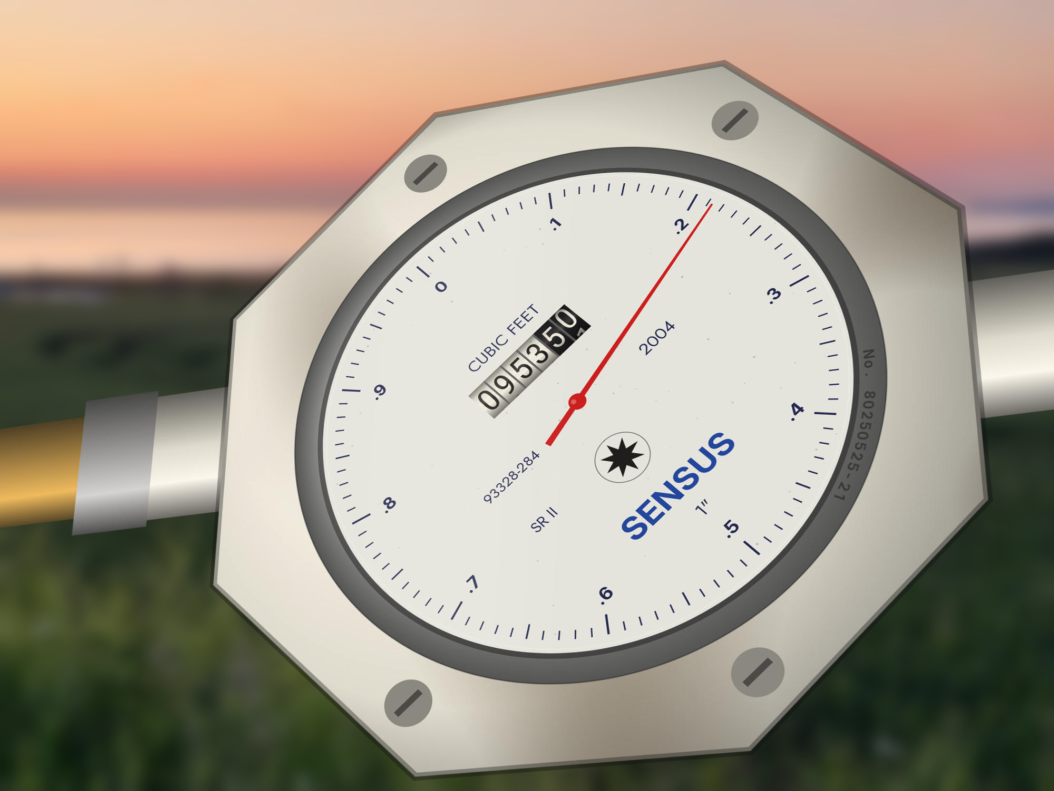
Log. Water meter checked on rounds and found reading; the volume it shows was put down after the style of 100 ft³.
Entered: 95350.21 ft³
